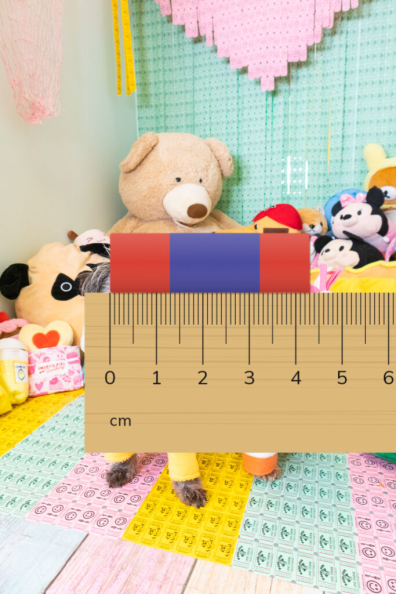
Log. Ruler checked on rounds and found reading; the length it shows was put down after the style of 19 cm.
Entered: 4.3 cm
